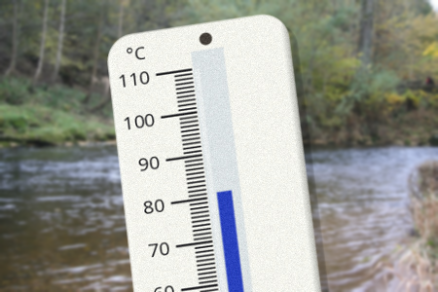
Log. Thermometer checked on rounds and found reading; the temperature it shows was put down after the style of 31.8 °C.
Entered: 81 °C
